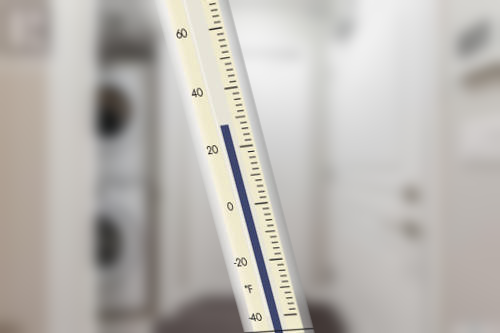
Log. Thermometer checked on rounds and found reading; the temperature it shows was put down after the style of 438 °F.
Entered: 28 °F
